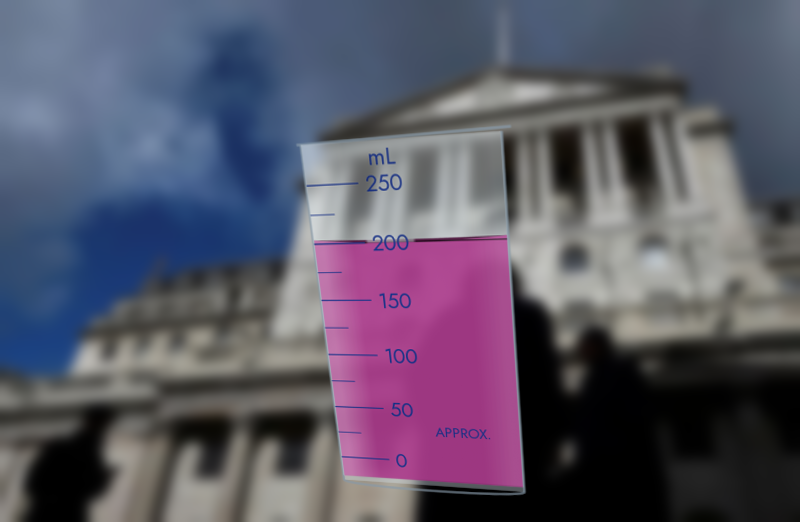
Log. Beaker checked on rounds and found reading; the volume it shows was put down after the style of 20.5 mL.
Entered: 200 mL
